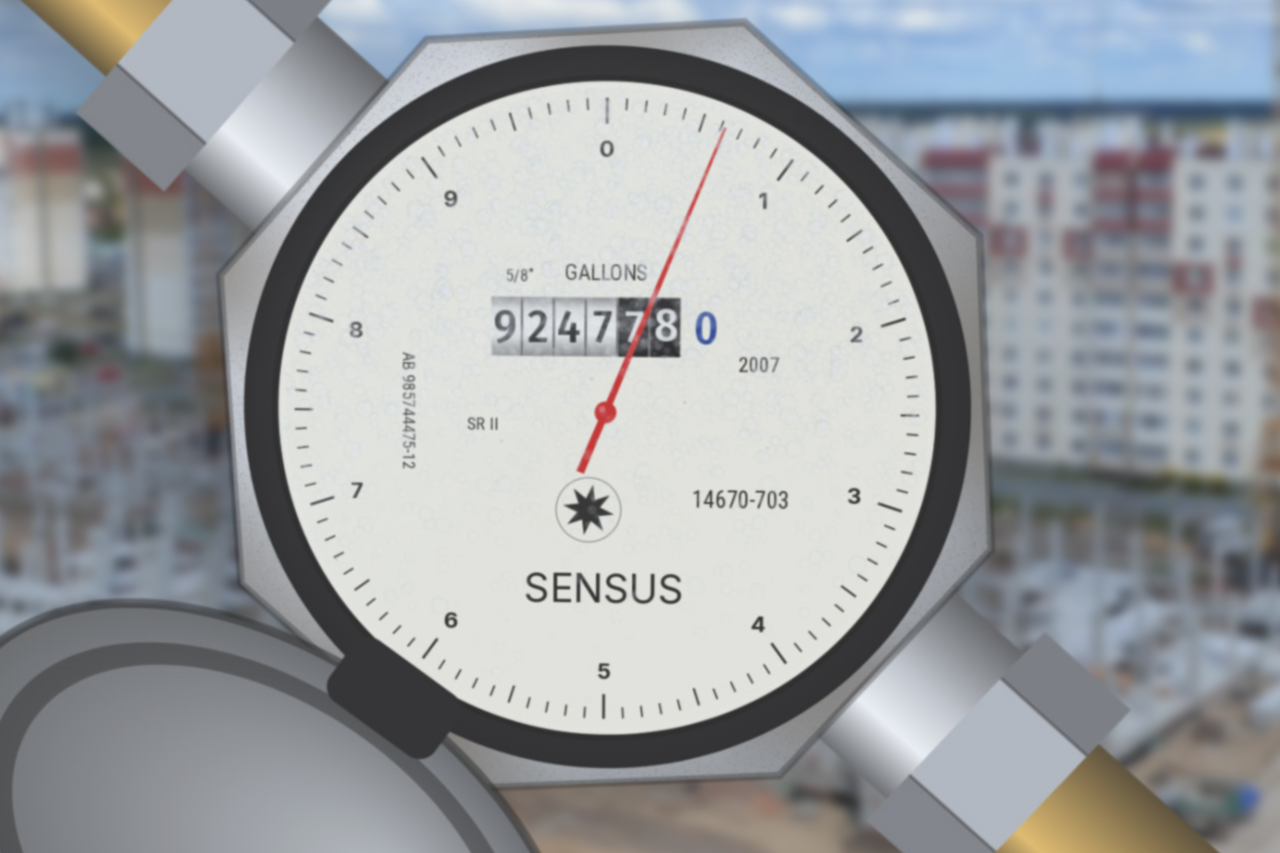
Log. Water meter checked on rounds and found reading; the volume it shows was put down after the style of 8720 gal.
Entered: 9247780.6 gal
